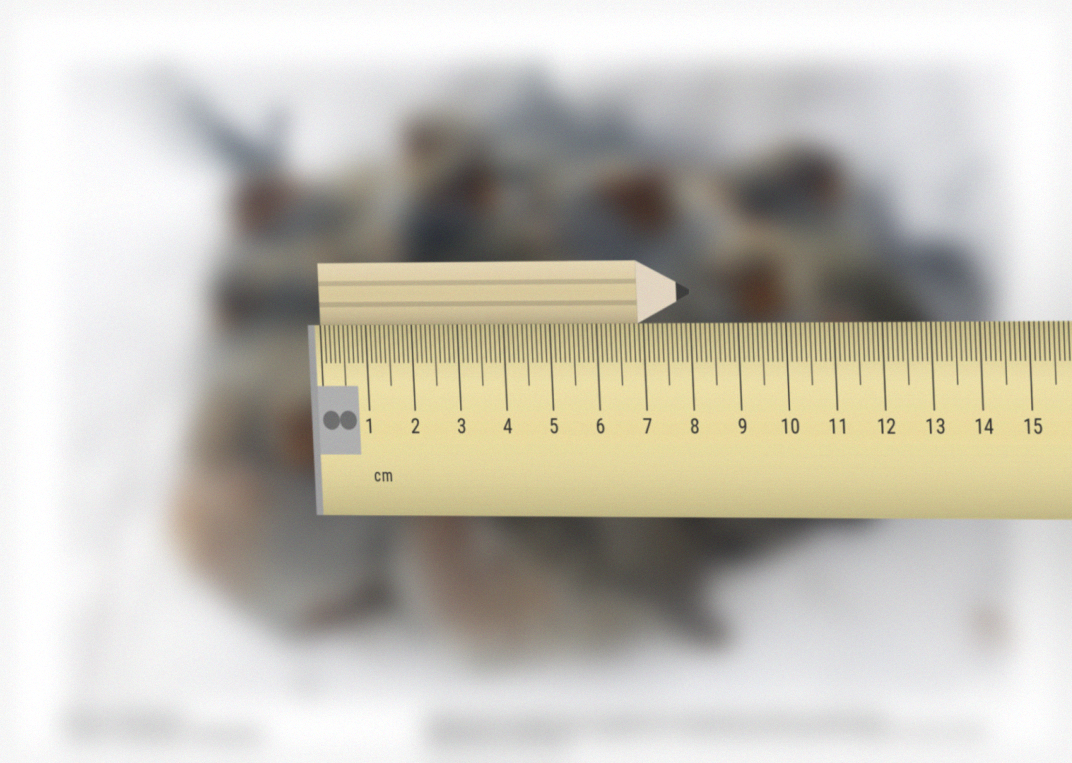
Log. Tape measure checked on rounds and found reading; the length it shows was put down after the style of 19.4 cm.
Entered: 8 cm
